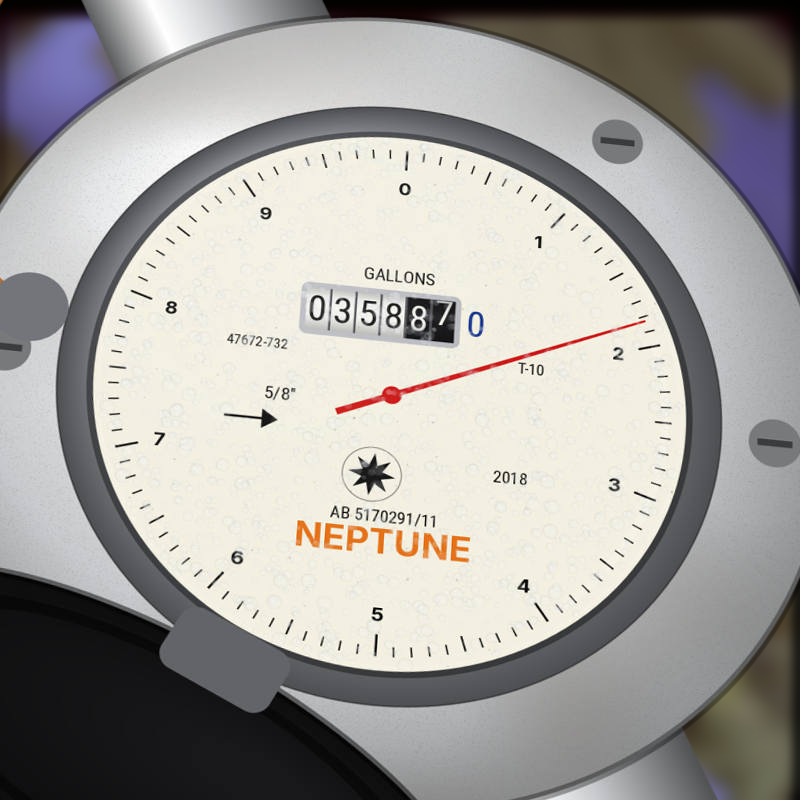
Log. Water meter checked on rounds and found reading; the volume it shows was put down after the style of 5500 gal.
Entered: 358871.8 gal
